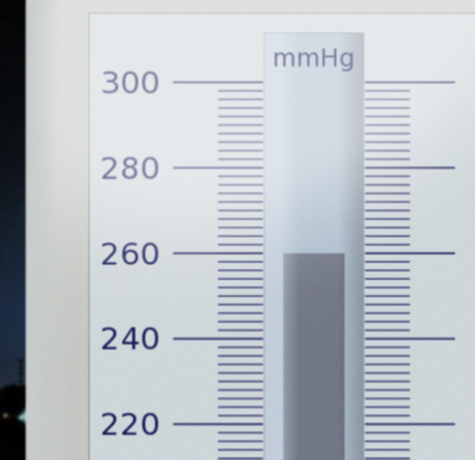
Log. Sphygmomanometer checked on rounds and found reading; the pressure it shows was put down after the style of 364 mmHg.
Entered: 260 mmHg
